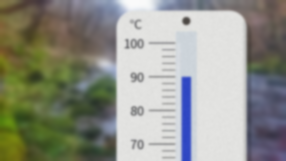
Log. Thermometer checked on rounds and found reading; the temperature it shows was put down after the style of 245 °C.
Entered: 90 °C
